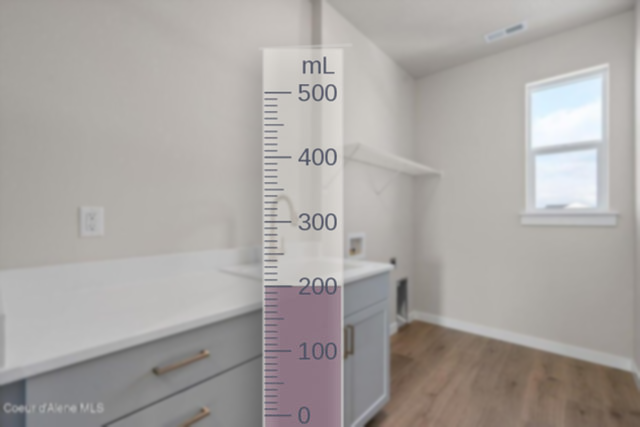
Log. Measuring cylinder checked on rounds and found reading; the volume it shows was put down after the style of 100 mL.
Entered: 200 mL
